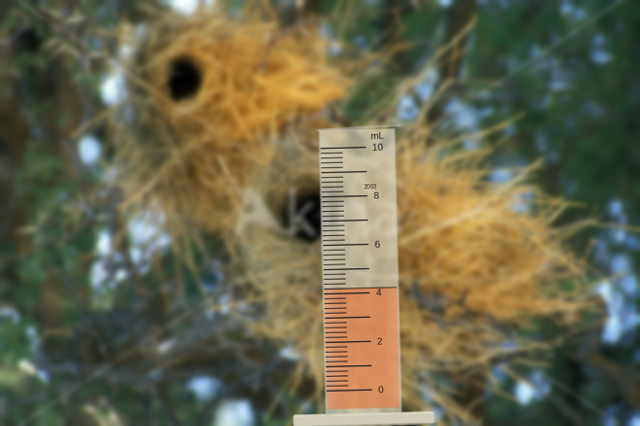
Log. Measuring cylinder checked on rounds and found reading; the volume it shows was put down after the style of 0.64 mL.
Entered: 4.2 mL
